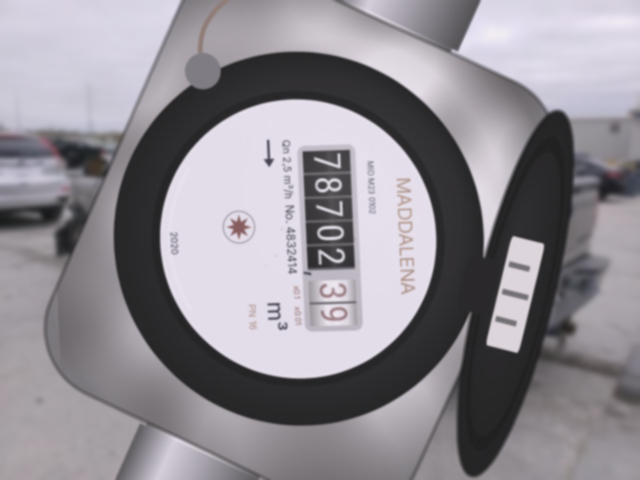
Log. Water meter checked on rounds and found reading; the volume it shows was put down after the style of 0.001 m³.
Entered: 78702.39 m³
